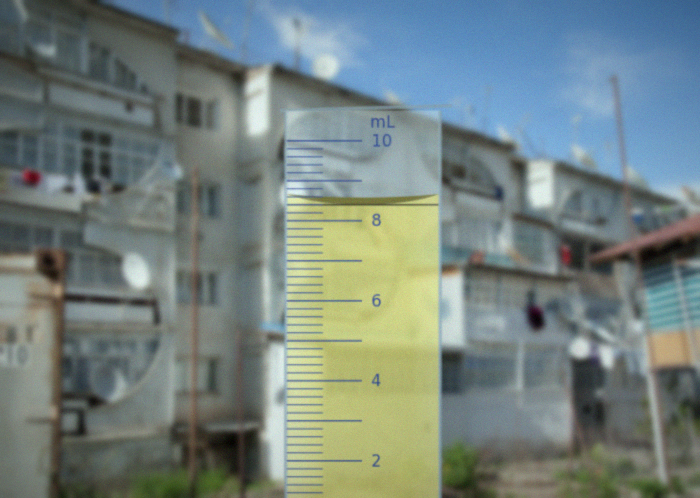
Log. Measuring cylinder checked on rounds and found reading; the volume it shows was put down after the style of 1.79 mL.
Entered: 8.4 mL
